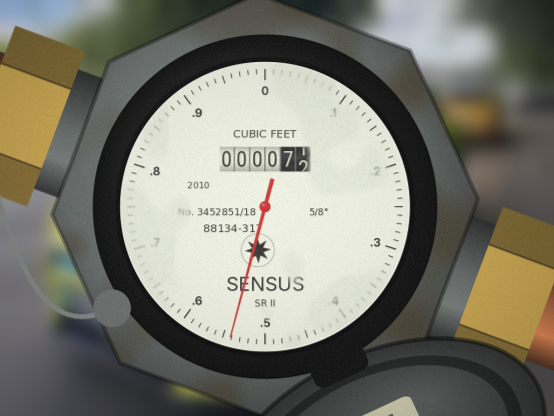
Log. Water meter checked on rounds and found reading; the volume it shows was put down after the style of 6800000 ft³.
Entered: 71.54 ft³
